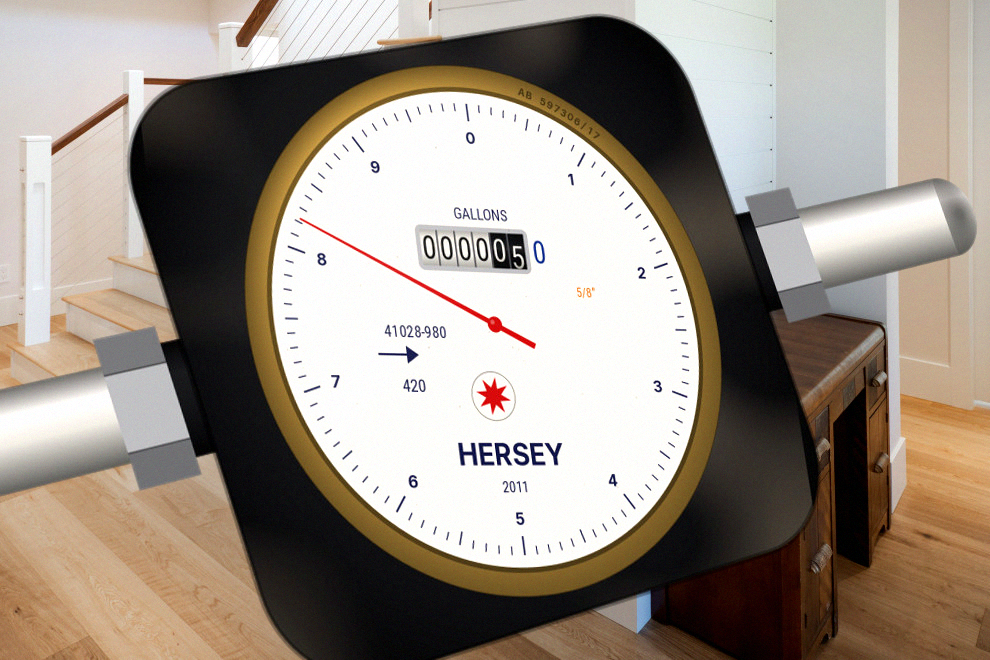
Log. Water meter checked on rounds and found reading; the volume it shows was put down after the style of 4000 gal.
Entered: 48.2 gal
